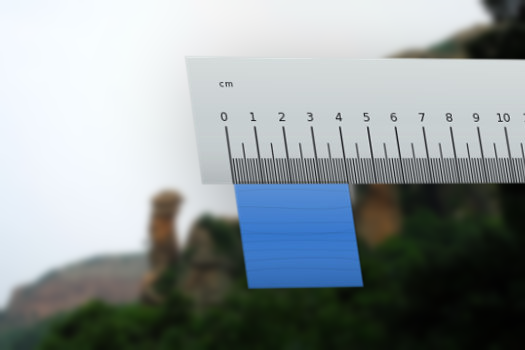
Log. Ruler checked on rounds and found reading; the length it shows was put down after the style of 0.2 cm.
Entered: 4 cm
